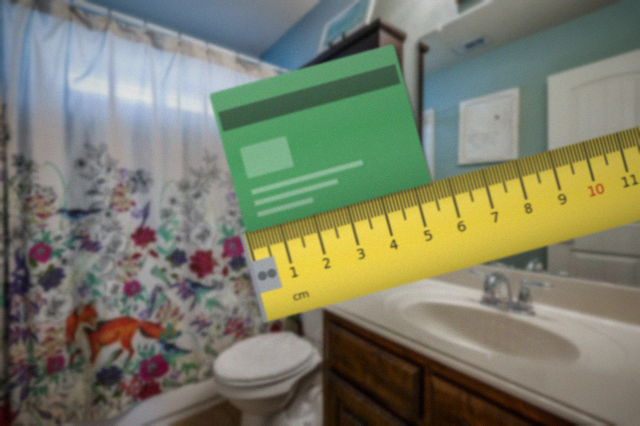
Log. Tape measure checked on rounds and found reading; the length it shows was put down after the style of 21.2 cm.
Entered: 5.5 cm
